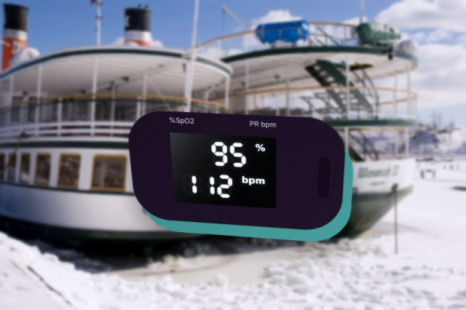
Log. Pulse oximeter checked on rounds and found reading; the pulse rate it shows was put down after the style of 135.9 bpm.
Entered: 112 bpm
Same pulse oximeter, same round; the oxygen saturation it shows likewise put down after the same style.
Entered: 95 %
